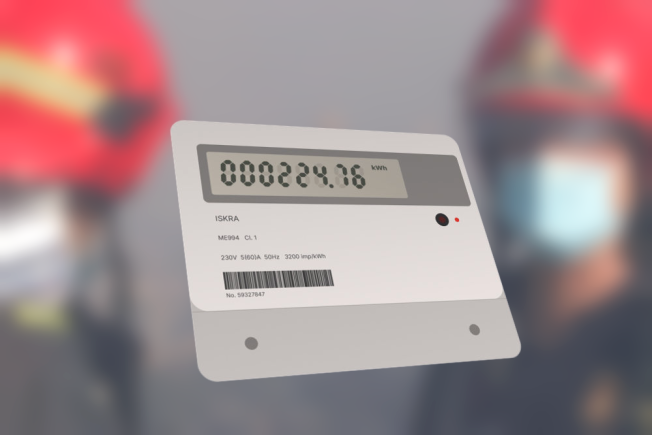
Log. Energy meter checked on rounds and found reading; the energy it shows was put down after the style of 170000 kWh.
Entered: 224.76 kWh
